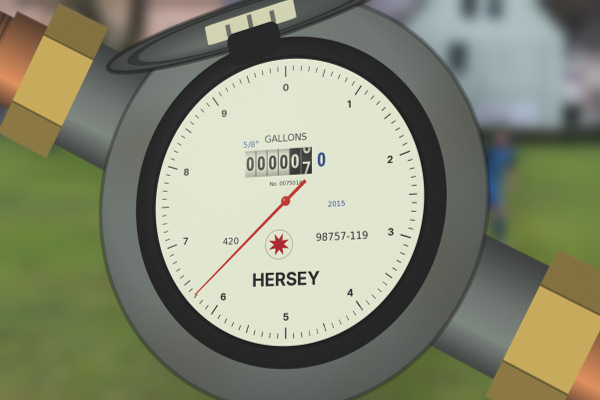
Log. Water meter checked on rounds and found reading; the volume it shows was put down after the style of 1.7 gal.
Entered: 66.3 gal
